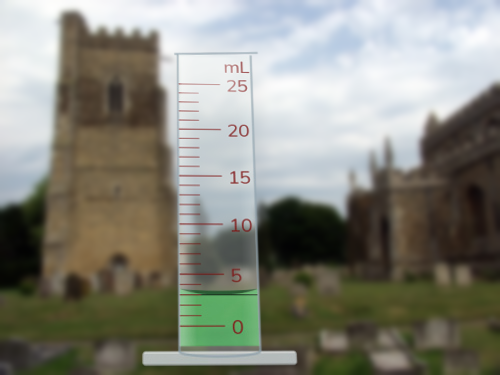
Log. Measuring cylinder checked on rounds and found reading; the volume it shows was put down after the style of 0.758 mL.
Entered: 3 mL
